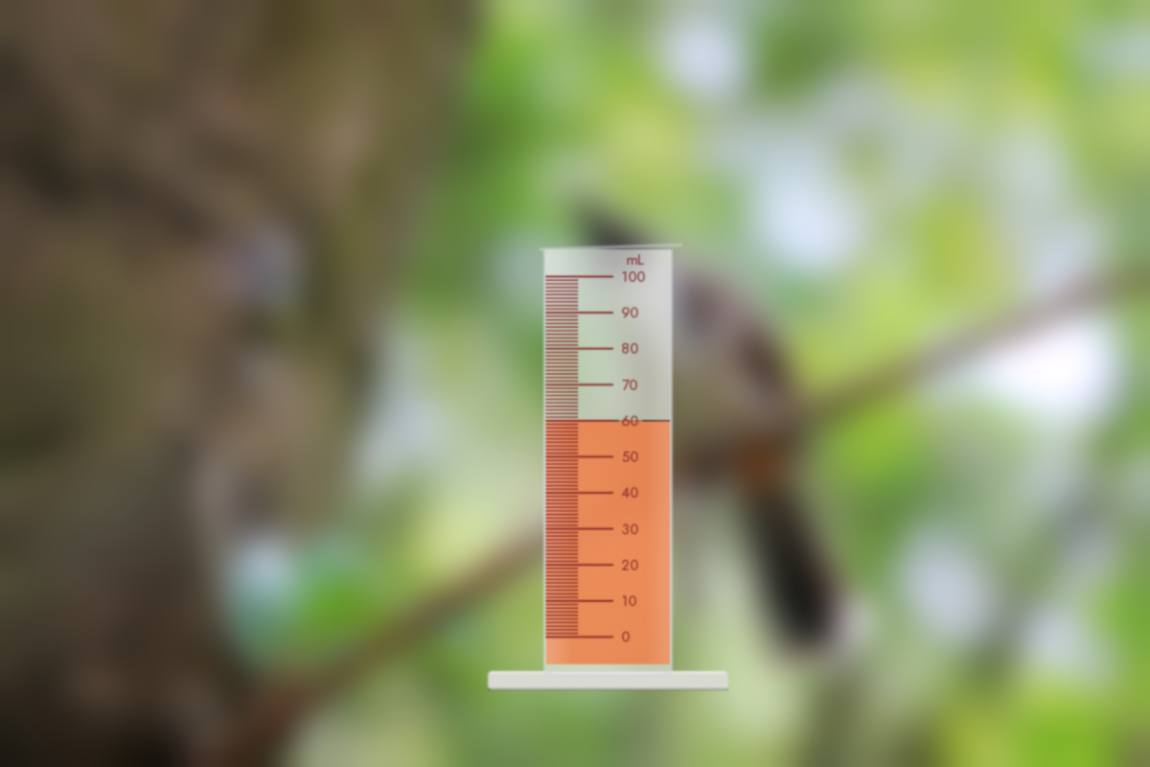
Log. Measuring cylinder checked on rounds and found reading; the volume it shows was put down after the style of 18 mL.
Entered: 60 mL
